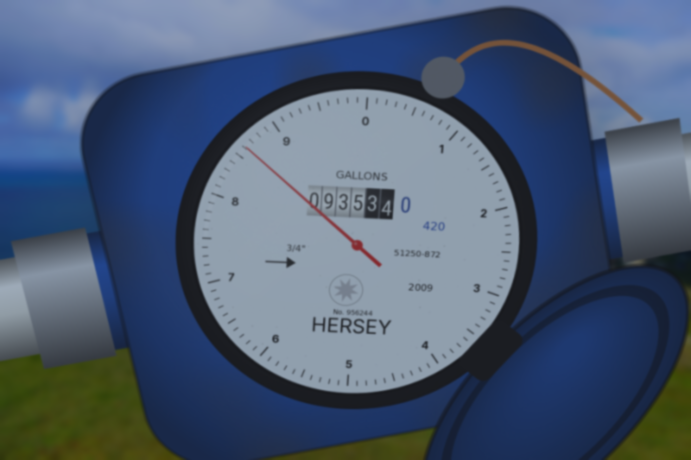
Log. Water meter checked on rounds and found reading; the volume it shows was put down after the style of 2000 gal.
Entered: 935338.6 gal
